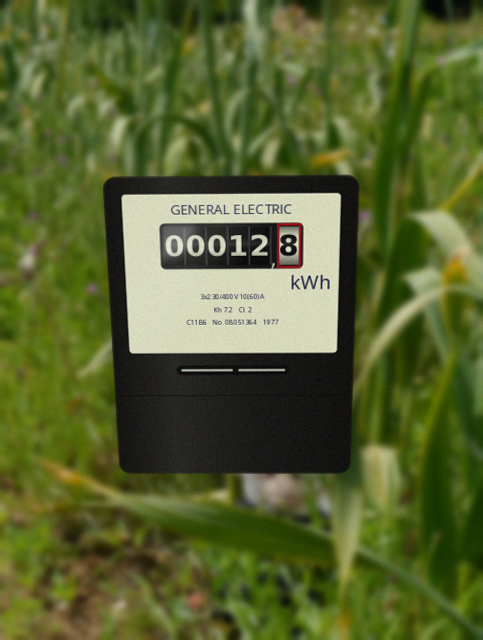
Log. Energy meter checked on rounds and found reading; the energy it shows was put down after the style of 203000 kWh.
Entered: 12.8 kWh
